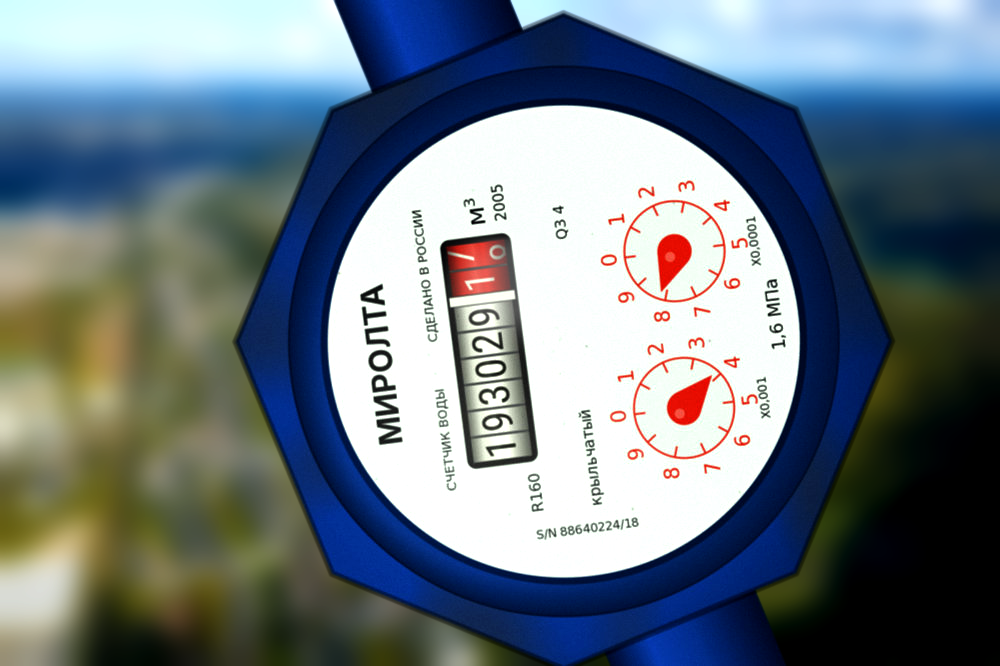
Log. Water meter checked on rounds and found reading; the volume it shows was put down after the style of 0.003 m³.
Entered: 193029.1738 m³
